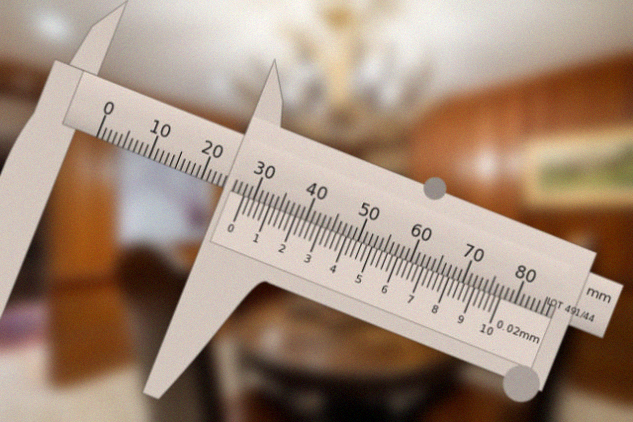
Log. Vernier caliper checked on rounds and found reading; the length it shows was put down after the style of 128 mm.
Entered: 28.2 mm
